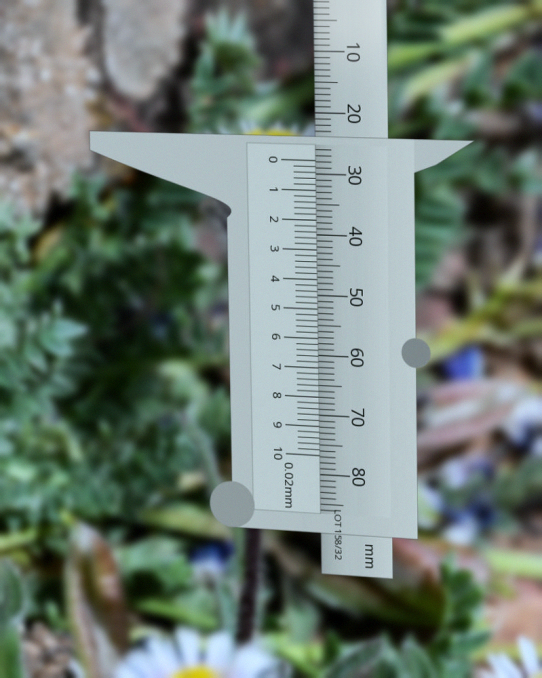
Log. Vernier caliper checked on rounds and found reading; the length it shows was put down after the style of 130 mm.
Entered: 27.8 mm
